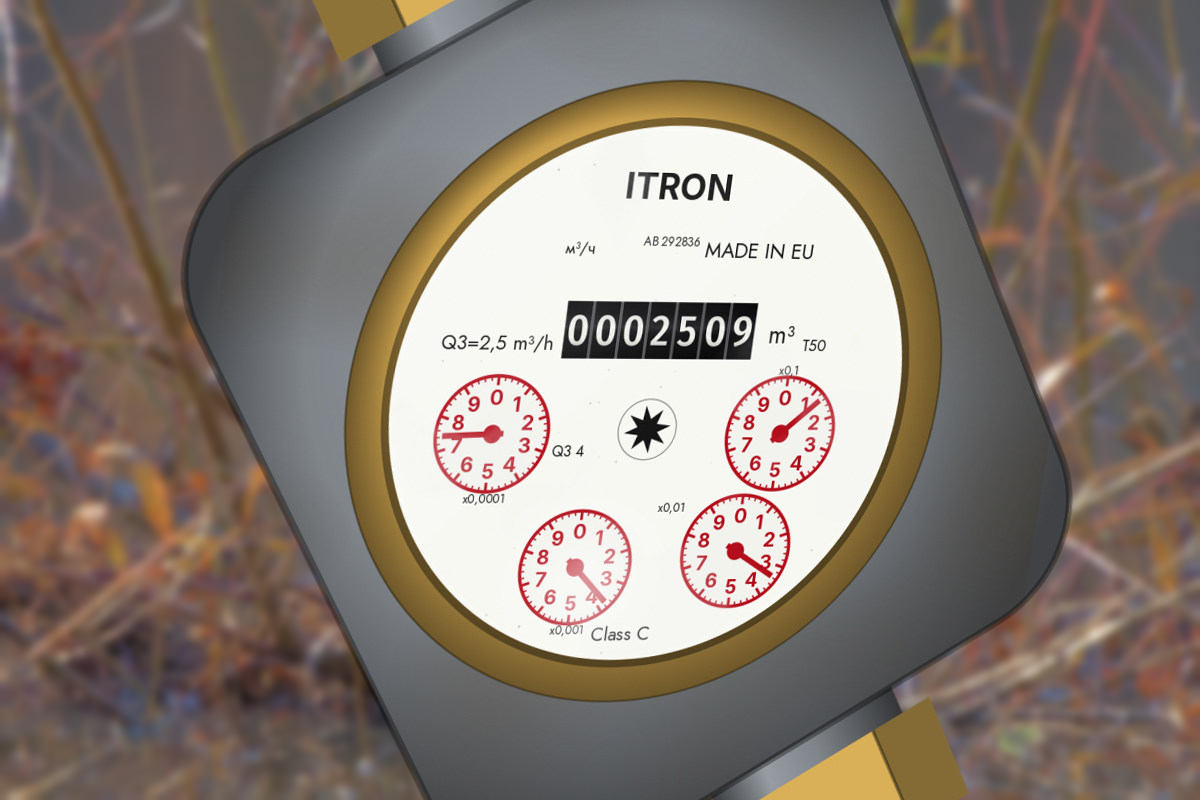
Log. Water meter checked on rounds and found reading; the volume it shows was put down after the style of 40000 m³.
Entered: 2509.1337 m³
